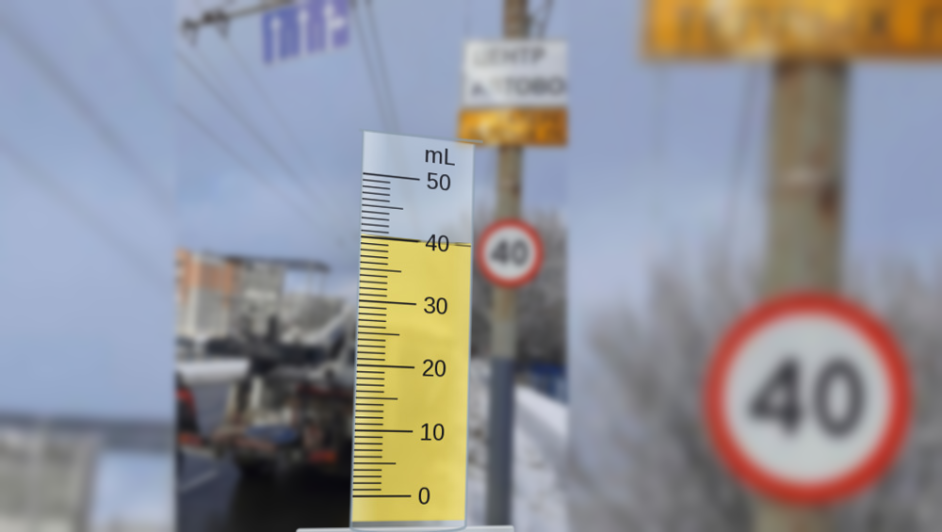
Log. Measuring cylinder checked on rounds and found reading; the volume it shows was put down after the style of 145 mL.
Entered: 40 mL
